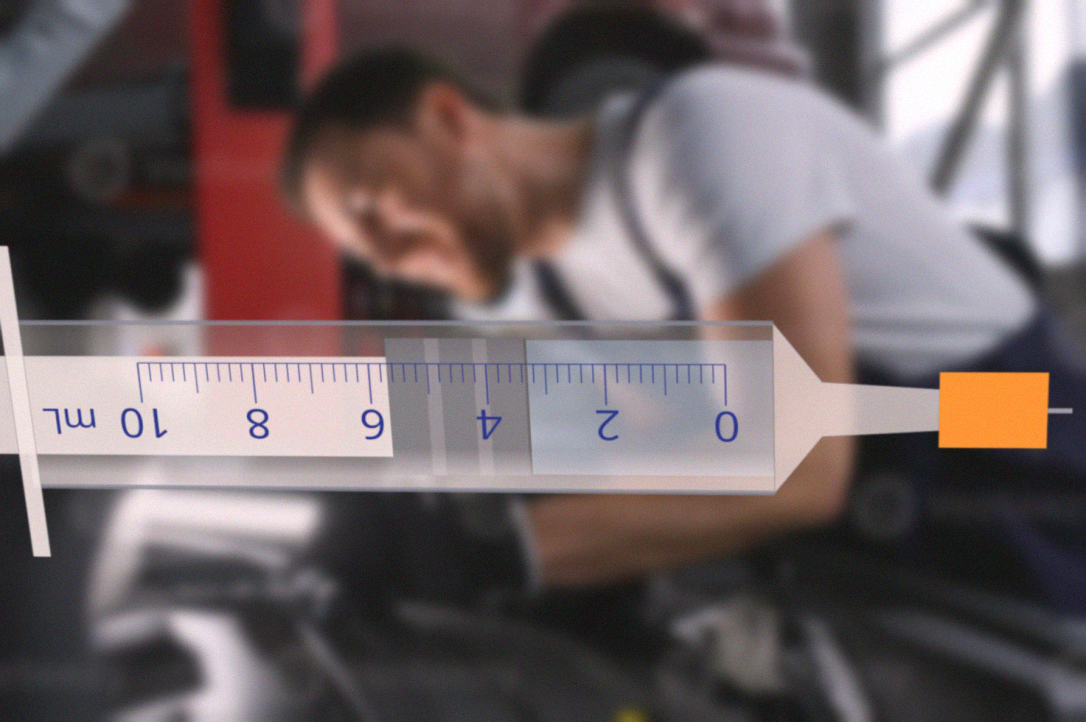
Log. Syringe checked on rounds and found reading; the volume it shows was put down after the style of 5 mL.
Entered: 3.3 mL
